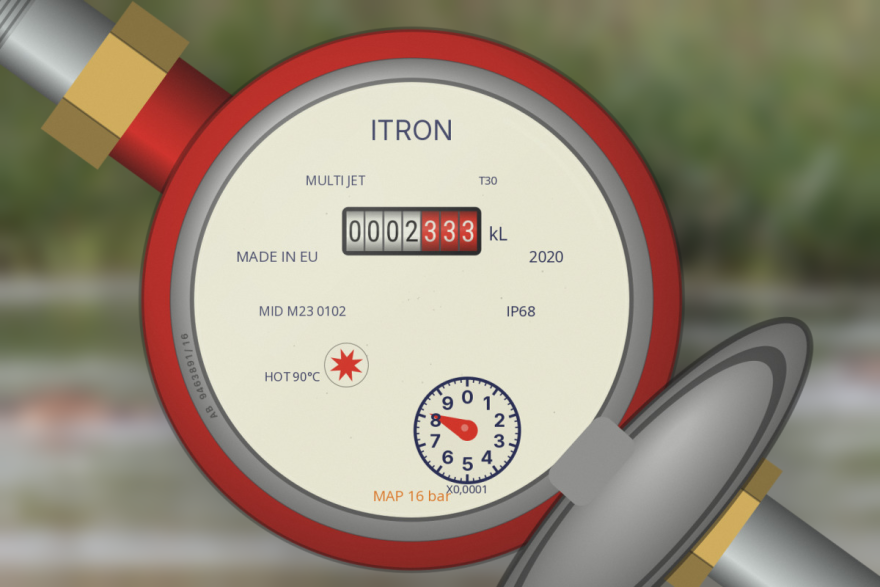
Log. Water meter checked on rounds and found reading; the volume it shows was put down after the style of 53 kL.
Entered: 2.3338 kL
